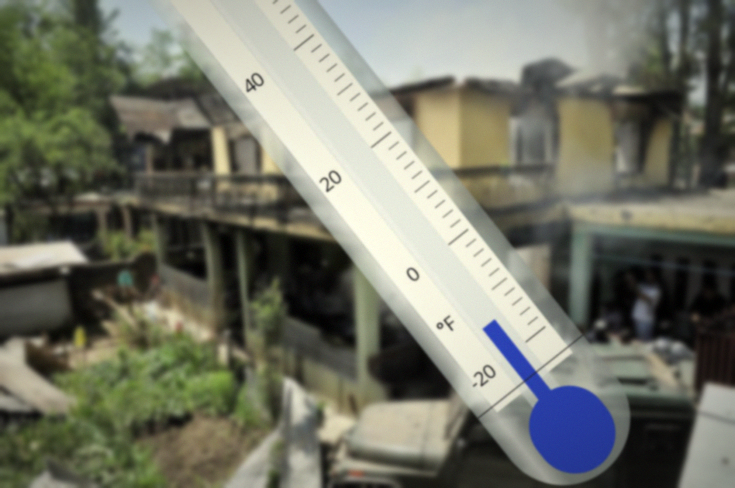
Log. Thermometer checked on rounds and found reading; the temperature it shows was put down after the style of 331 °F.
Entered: -14 °F
